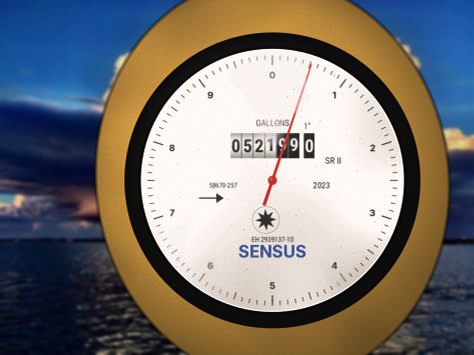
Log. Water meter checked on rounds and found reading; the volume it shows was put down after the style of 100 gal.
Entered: 521990.5 gal
